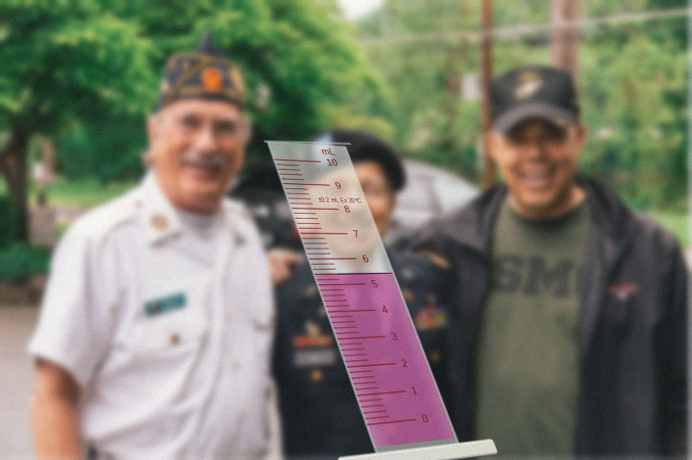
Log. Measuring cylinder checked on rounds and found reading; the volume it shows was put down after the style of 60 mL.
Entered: 5.4 mL
